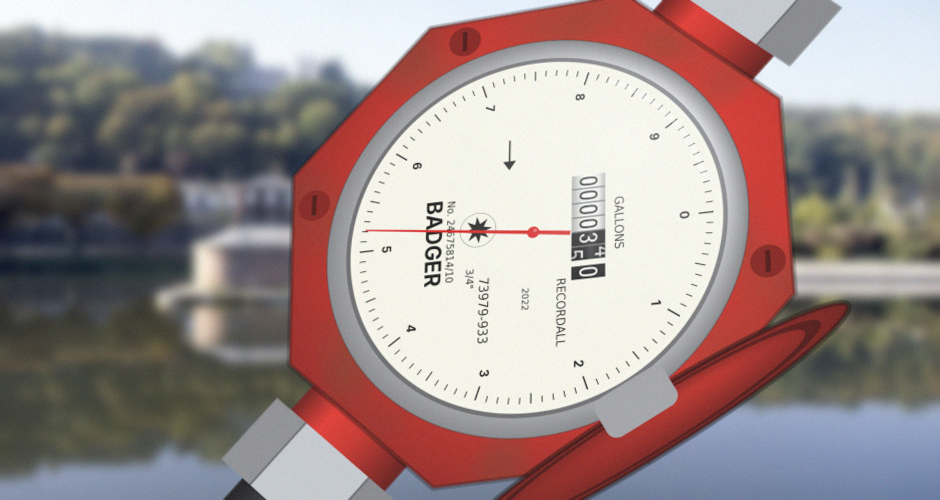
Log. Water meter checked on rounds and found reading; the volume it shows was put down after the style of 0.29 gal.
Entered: 345.2 gal
